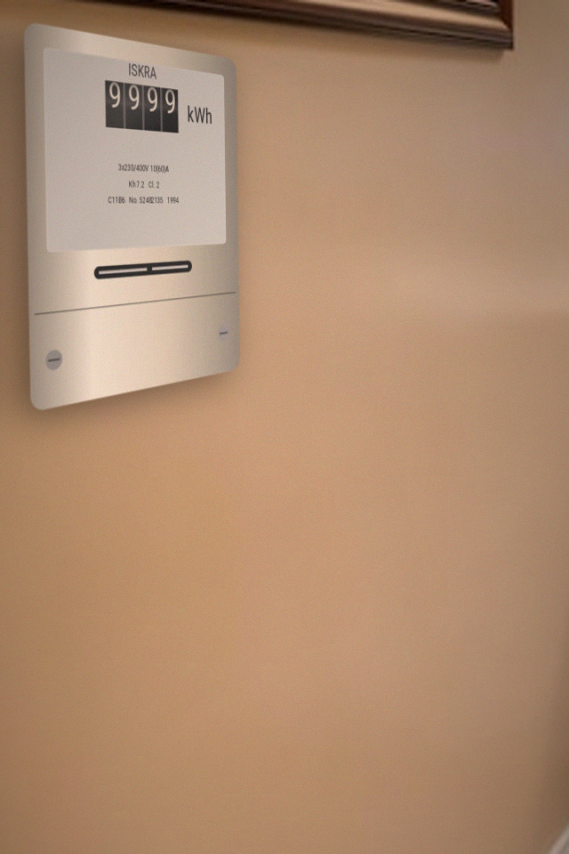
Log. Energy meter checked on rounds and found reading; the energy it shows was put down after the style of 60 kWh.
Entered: 9999 kWh
